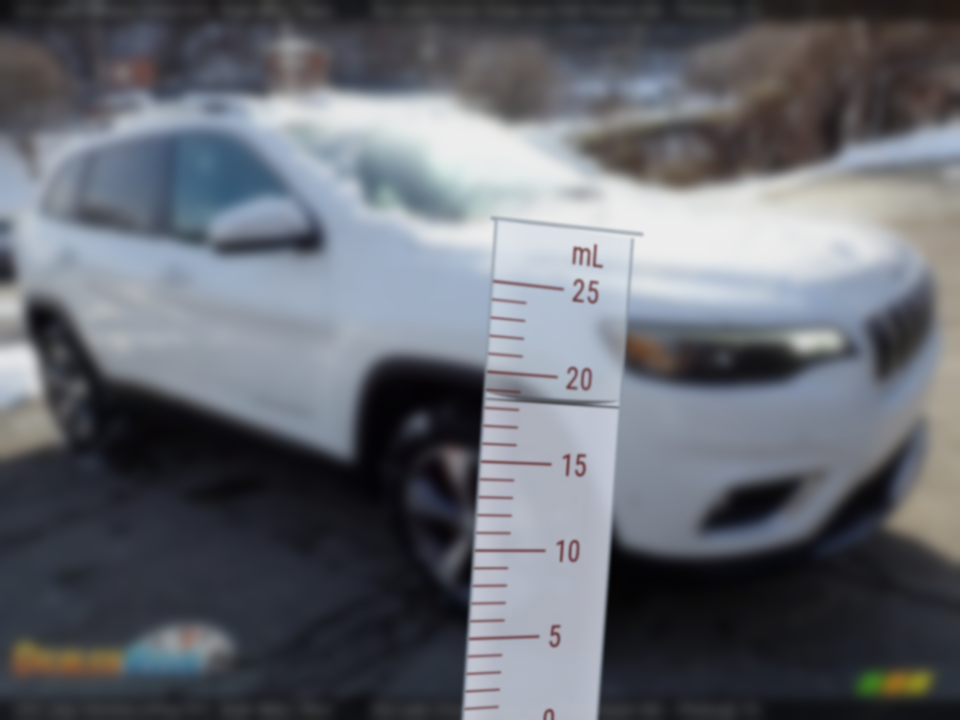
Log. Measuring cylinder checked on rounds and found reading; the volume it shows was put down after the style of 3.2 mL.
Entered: 18.5 mL
